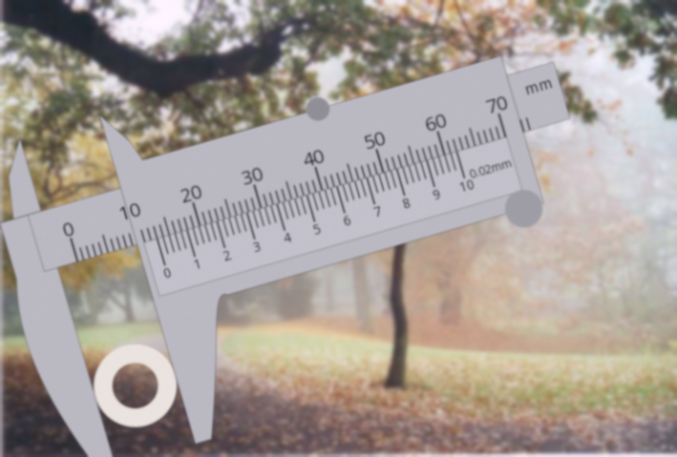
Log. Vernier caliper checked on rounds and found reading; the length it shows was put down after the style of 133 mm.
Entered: 13.0 mm
